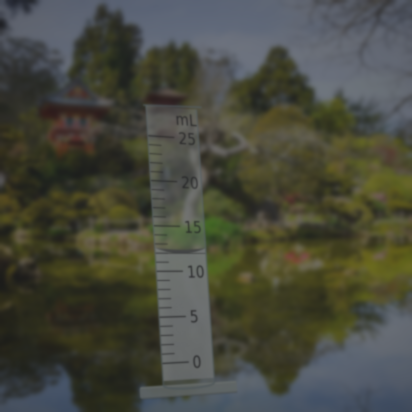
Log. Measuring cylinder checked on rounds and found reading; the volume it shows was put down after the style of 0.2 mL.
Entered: 12 mL
